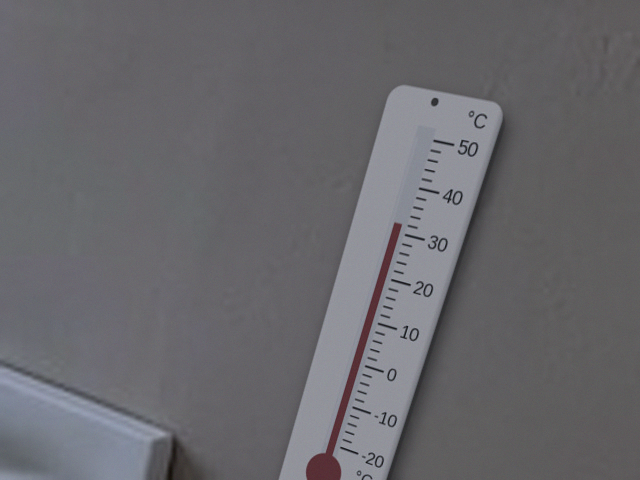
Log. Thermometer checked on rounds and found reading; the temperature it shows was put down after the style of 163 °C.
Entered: 32 °C
